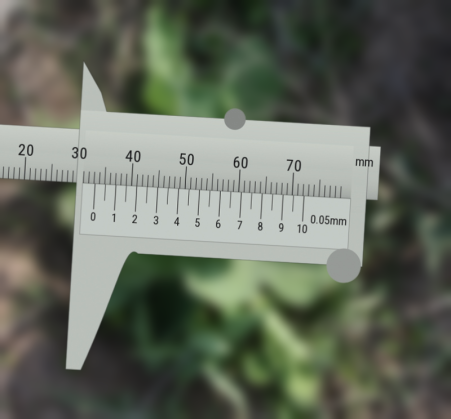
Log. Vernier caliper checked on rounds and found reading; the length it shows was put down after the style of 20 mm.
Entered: 33.2 mm
